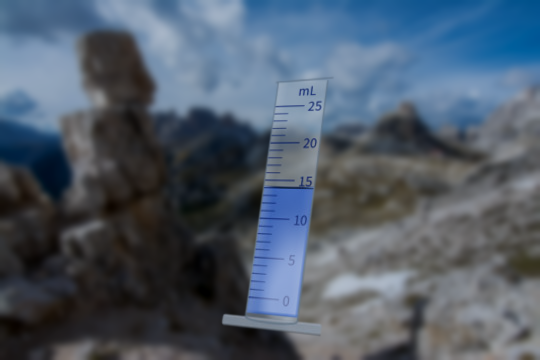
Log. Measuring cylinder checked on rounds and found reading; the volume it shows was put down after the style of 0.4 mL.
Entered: 14 mL
